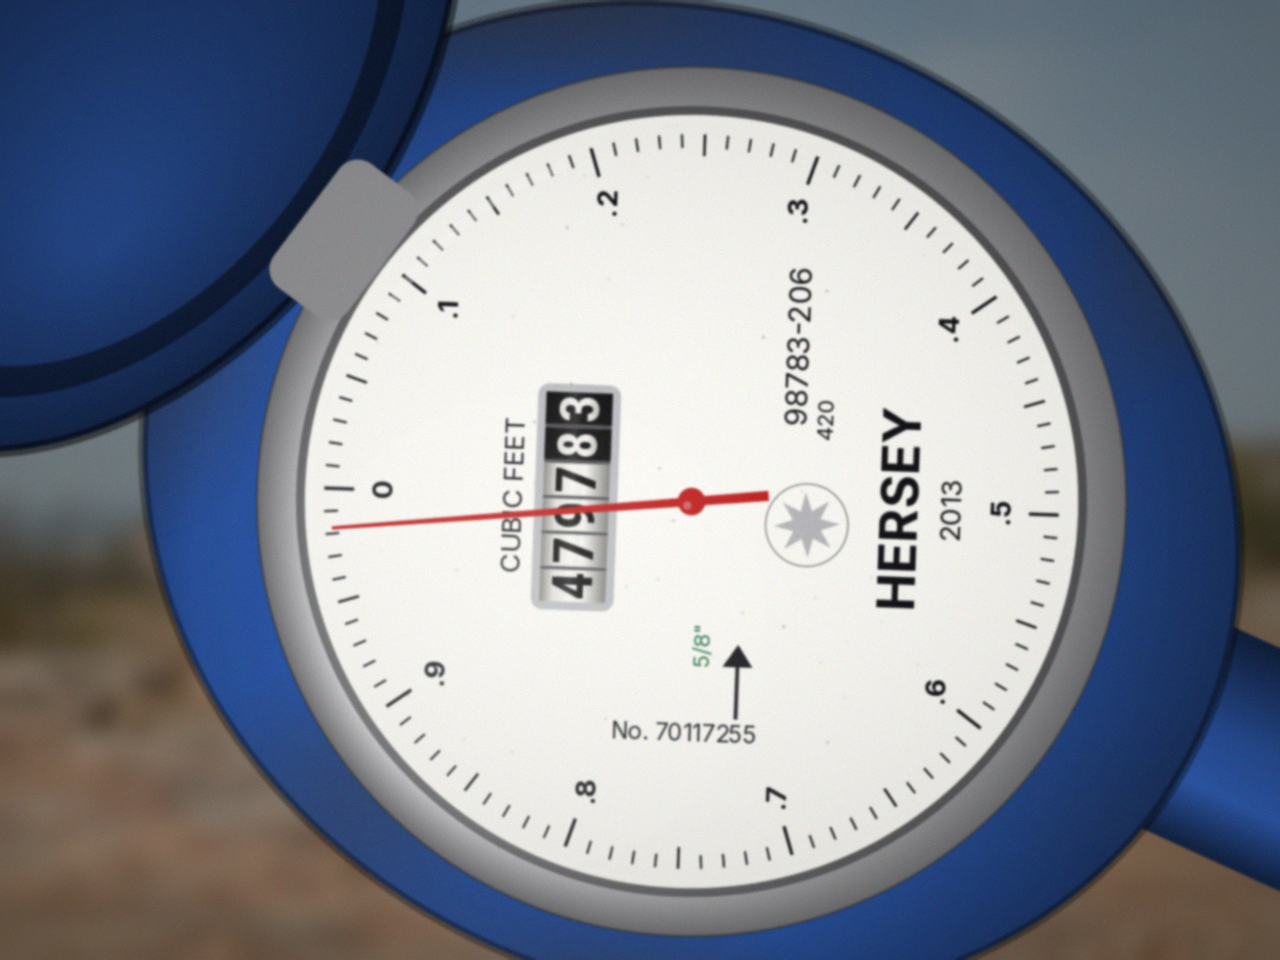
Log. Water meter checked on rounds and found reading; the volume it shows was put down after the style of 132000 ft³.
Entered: 479782.98 ft³
